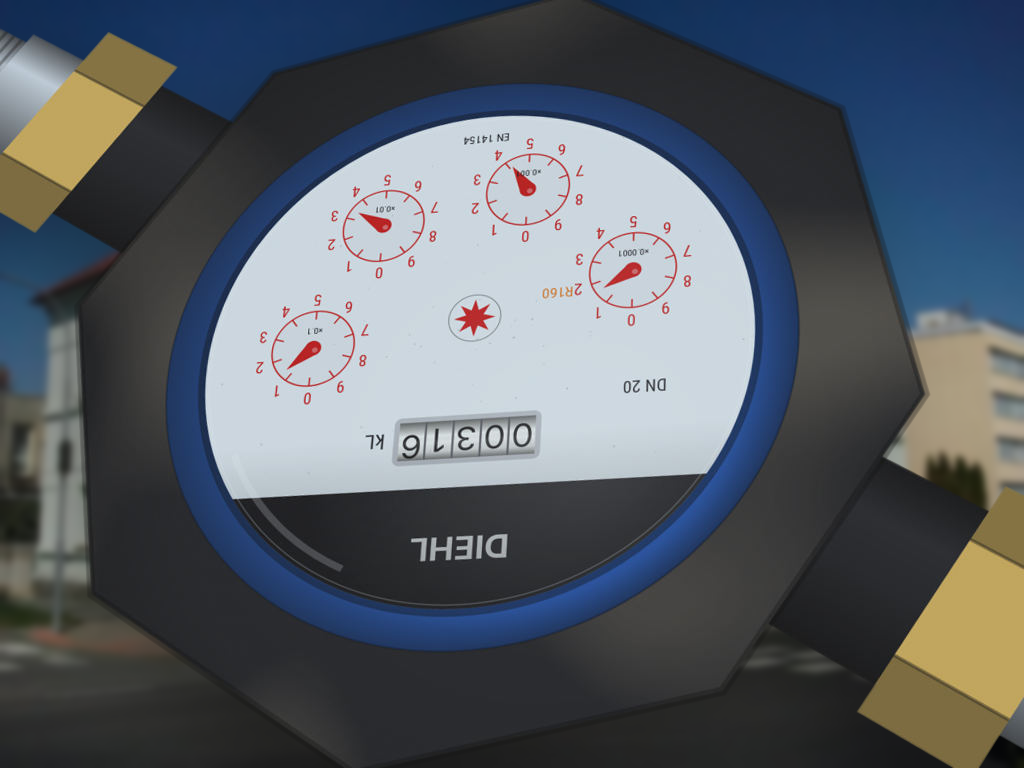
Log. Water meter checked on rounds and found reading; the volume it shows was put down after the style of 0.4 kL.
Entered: 316.1341 kL
